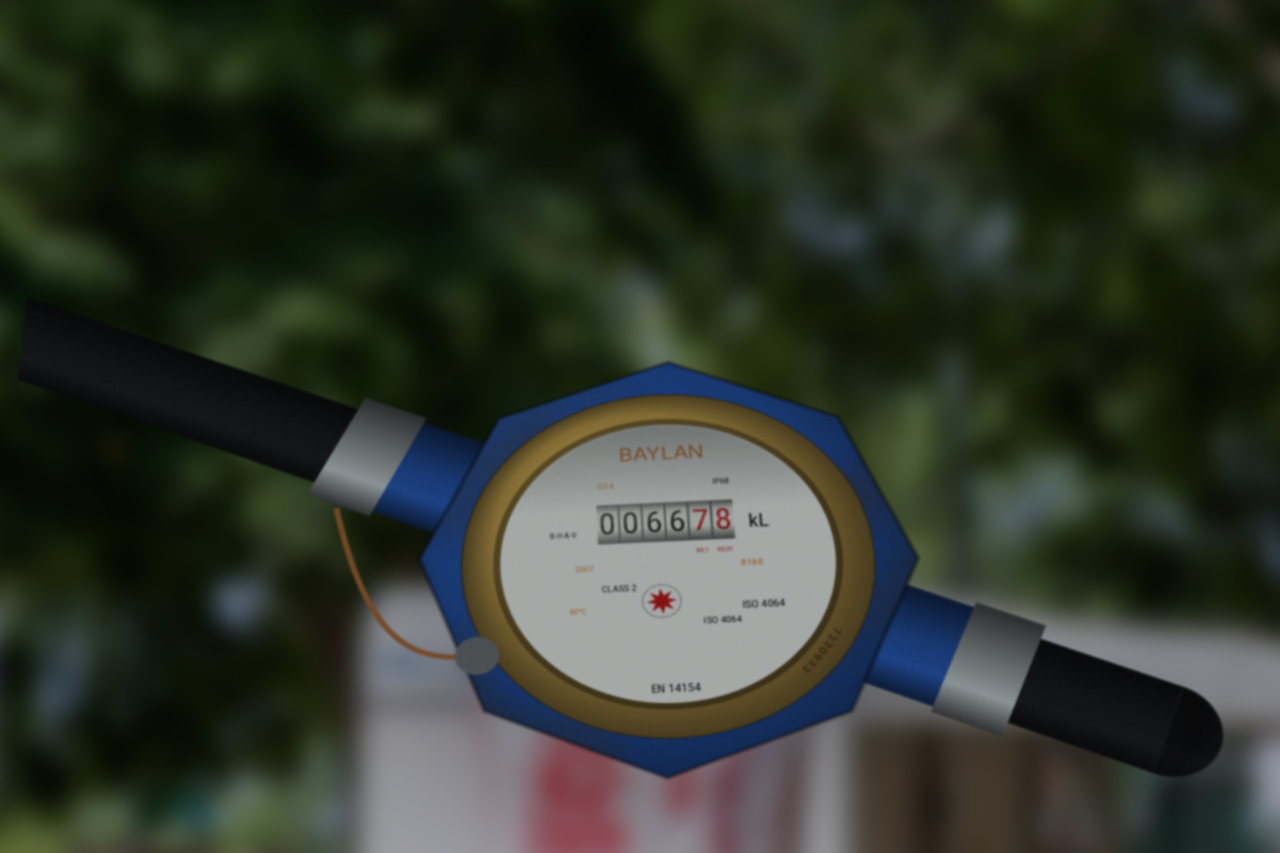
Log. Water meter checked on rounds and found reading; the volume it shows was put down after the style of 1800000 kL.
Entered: 66.78 kL
